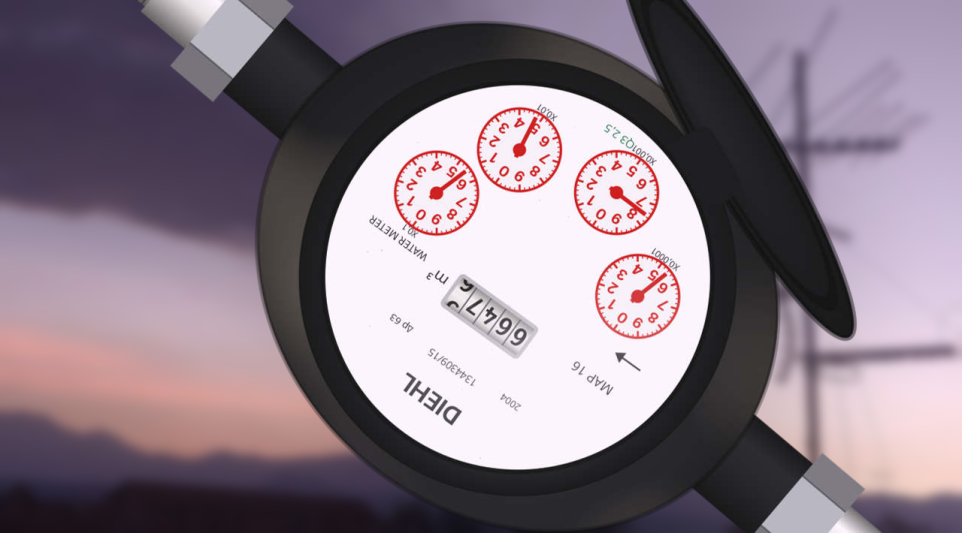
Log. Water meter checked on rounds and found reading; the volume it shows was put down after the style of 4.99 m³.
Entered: 66475.5475 m³
